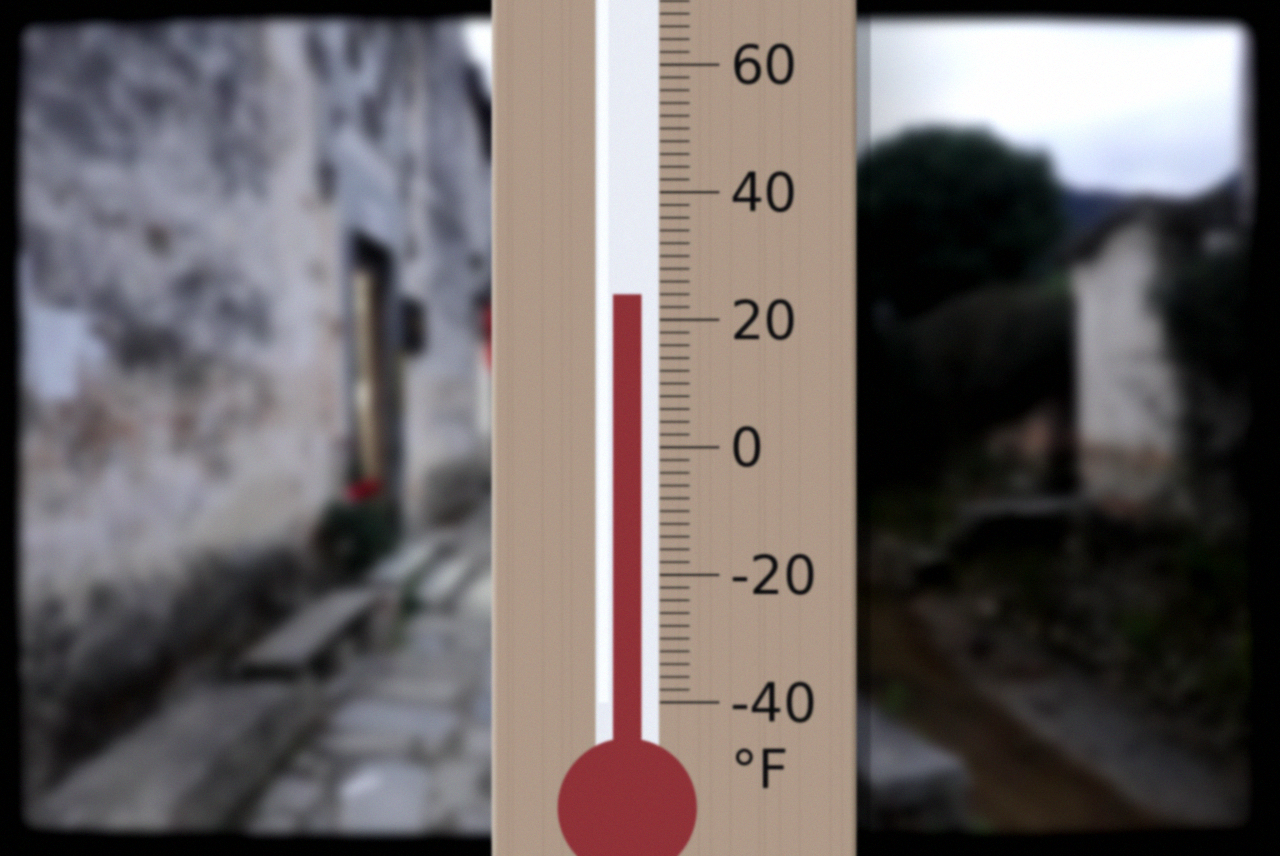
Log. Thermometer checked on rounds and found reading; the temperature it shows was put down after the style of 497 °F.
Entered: 24 °F
